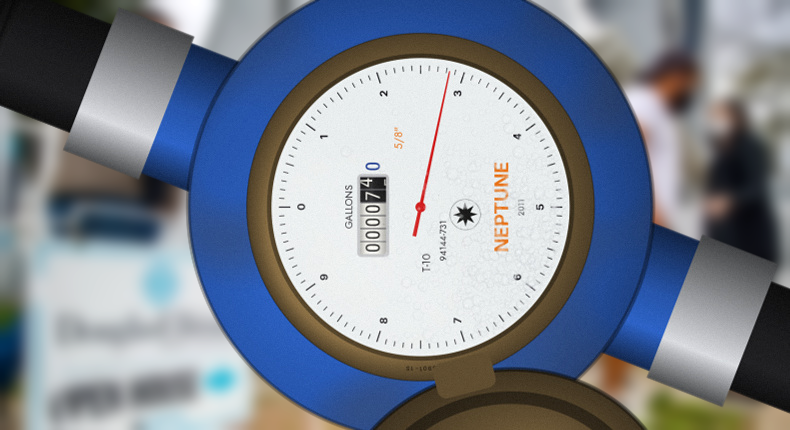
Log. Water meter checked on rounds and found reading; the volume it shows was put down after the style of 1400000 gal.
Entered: 742.8 gal
